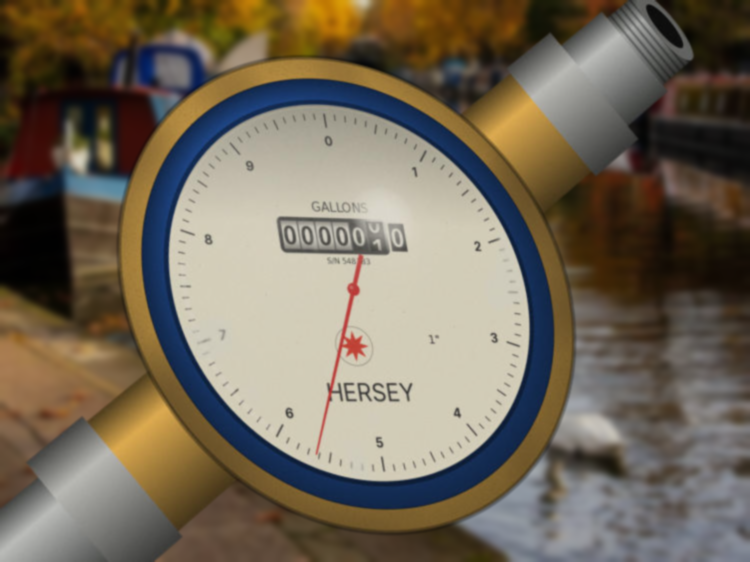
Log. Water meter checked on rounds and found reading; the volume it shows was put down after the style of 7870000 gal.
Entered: 5.6 gal
